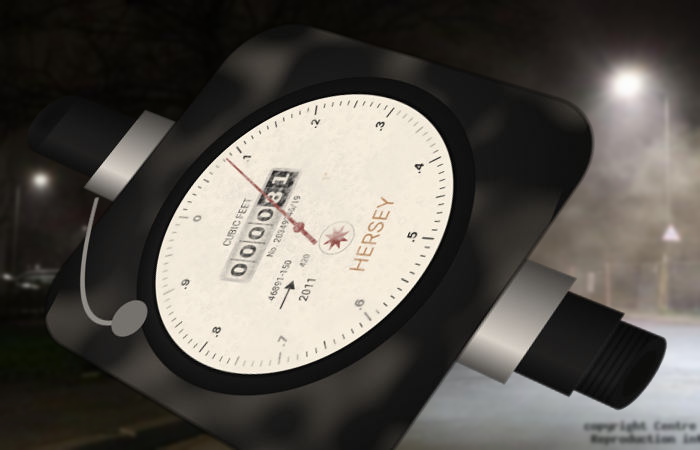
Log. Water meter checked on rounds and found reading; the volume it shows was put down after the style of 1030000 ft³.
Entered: 81.08 ft³
